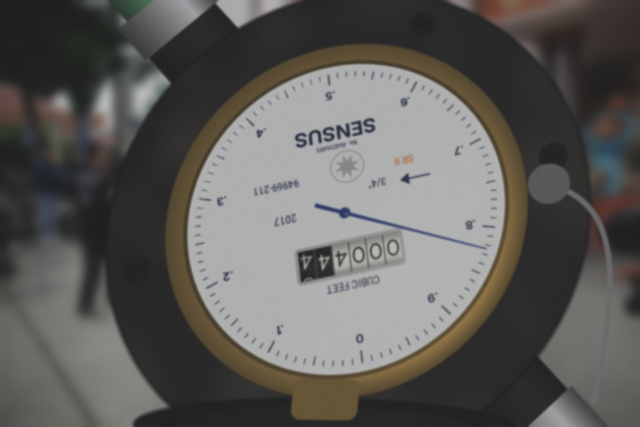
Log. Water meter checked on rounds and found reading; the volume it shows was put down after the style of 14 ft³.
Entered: 443.82 ft³
